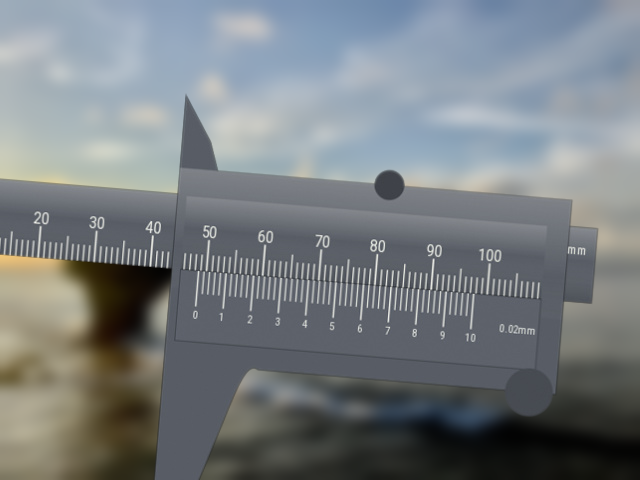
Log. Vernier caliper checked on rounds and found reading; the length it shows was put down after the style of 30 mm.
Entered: 48.6 mm
